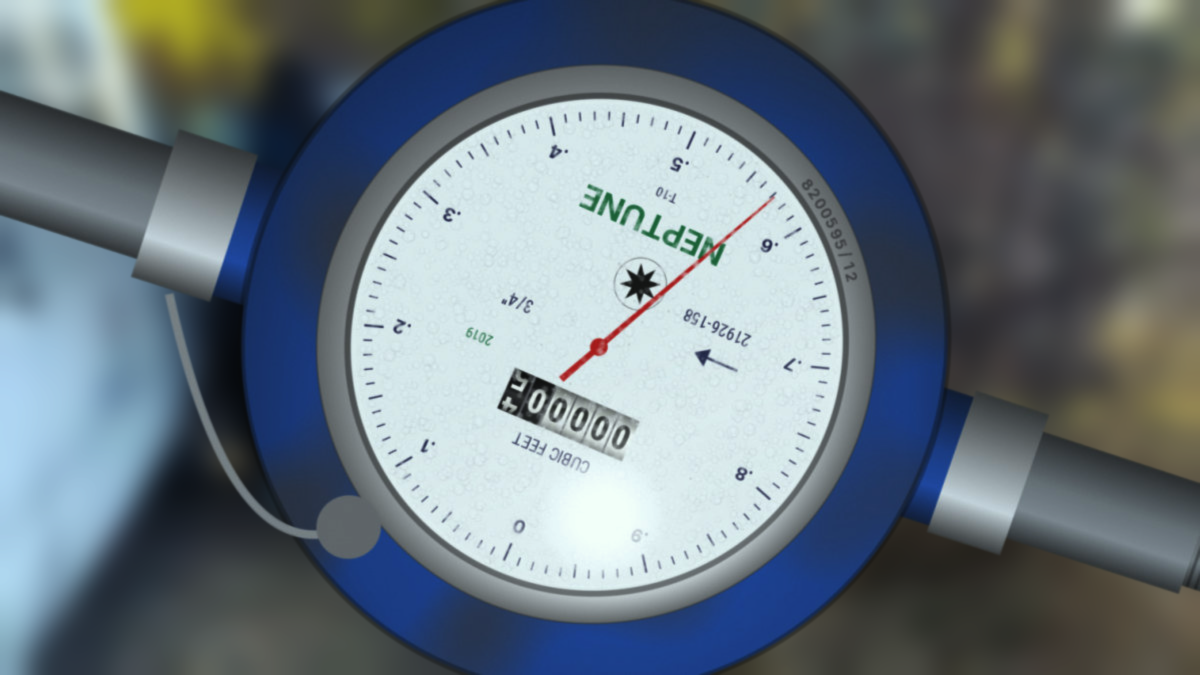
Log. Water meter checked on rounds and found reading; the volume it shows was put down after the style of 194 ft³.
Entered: 4.57 ft³
